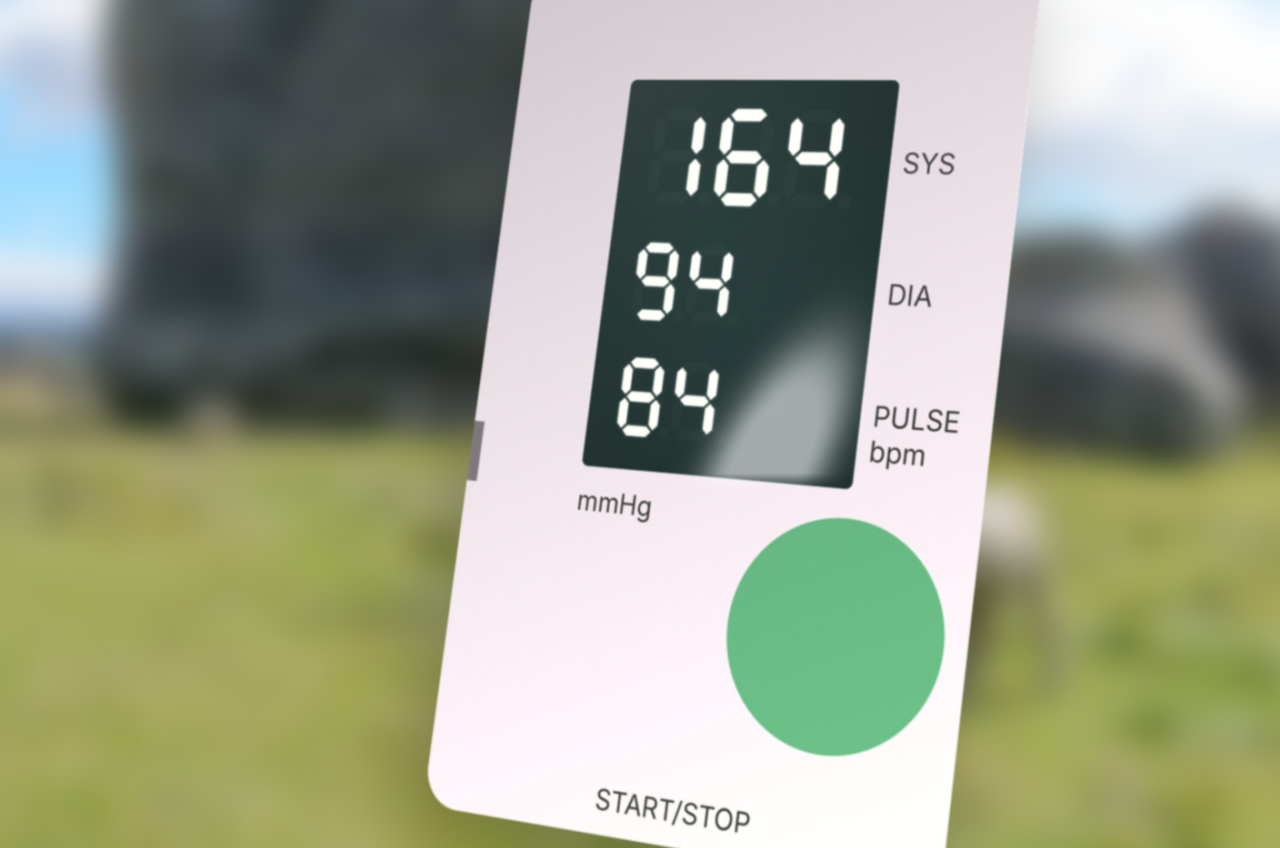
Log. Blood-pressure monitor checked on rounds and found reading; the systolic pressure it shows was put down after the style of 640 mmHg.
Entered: 164 mmHg
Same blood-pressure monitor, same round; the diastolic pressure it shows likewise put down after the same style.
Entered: 94 mmHg
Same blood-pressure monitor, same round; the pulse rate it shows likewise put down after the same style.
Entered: 84 bpm
